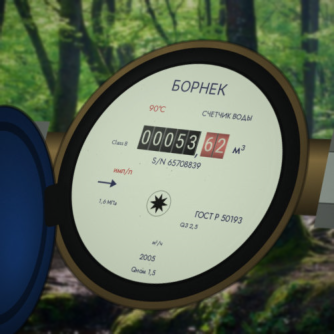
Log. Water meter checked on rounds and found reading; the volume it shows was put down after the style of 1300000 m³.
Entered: 53.62 m³
